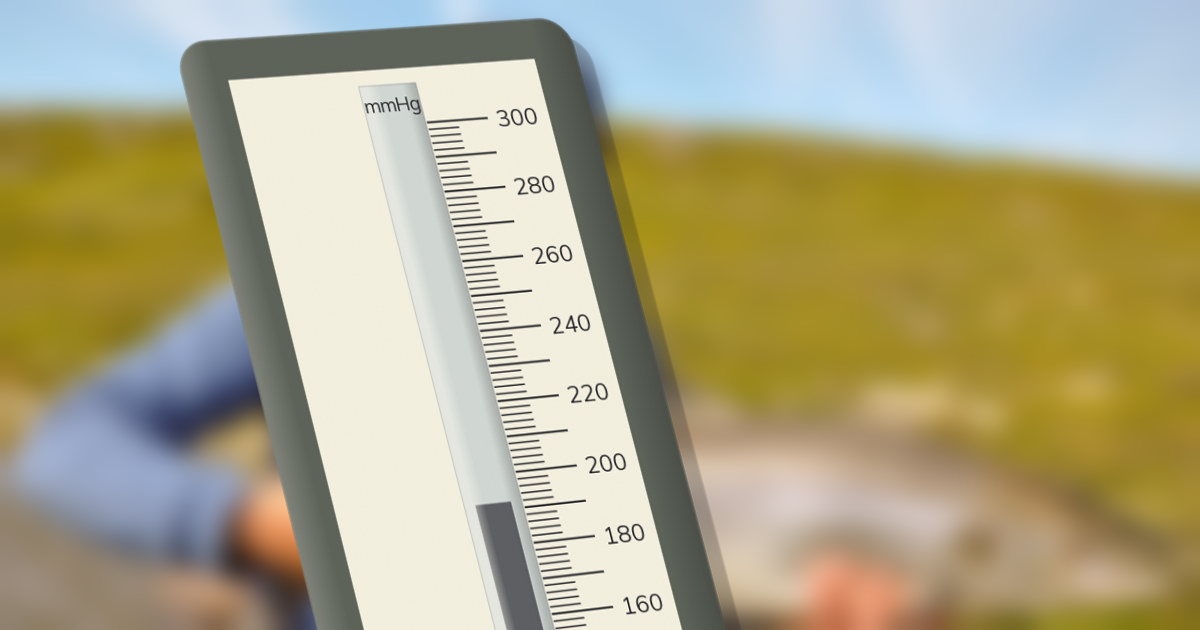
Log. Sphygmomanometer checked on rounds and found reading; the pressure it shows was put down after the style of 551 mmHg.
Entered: 192 mmHg
